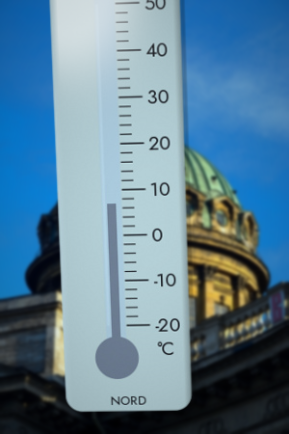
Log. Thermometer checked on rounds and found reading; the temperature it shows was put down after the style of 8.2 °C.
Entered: 7 °C
